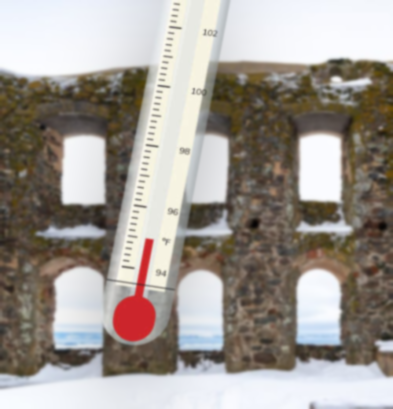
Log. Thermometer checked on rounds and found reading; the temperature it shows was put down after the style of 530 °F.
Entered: 95 °F
